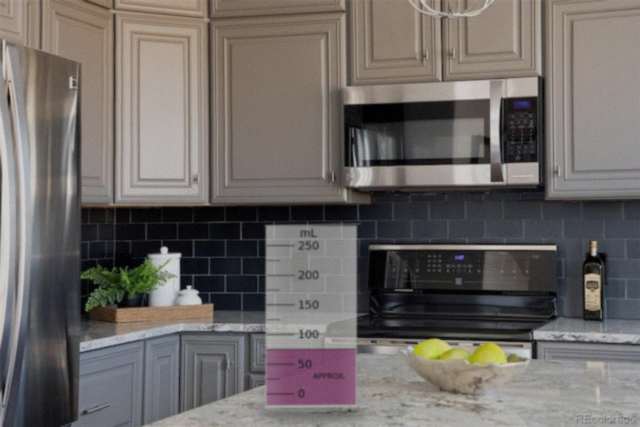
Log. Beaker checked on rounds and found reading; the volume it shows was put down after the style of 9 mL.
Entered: 75 mL
